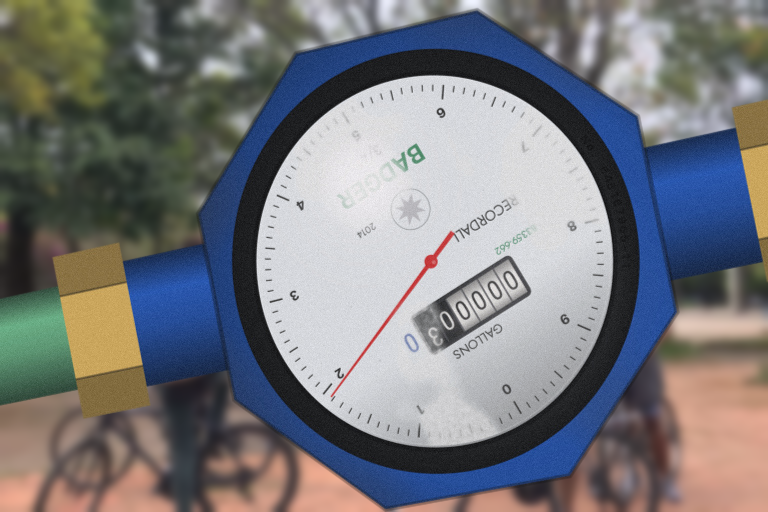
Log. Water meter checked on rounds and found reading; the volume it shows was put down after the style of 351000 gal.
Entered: 31.9 gal
